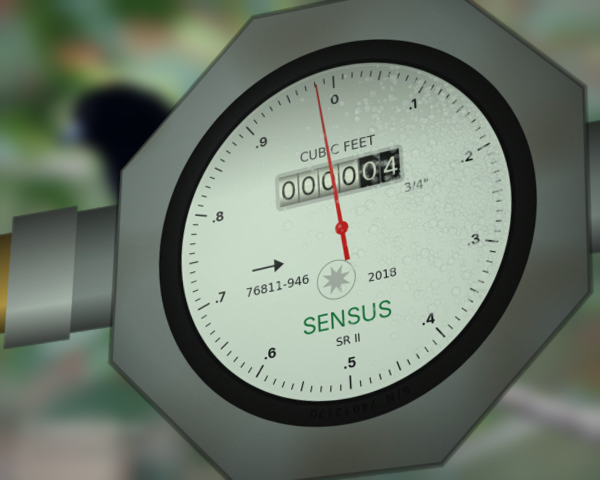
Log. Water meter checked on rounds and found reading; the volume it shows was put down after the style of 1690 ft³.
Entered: 3.98 ft³
